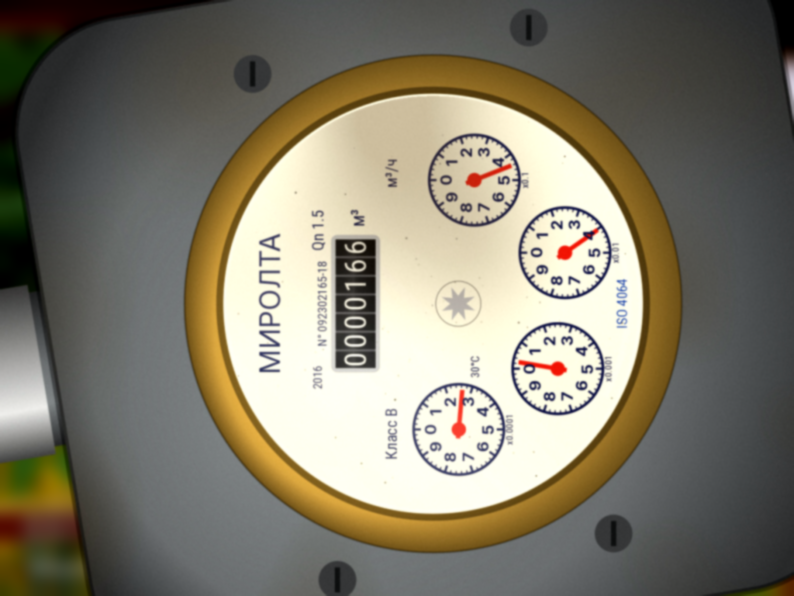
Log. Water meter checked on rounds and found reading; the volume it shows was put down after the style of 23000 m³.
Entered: 166.4402 m³
